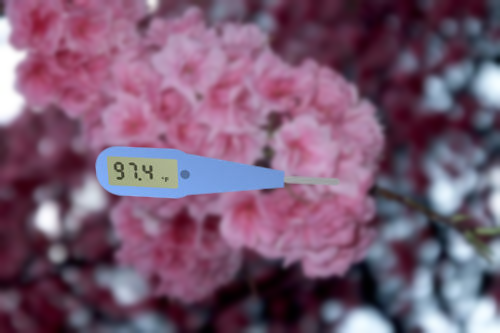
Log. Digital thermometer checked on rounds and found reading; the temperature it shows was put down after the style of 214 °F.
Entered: 97.4 °F
